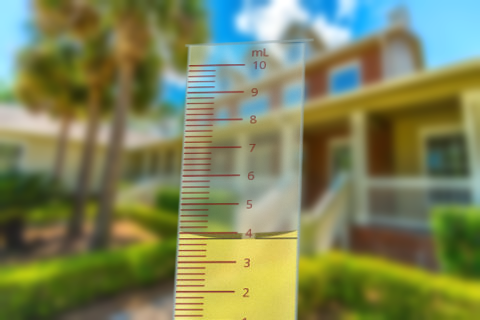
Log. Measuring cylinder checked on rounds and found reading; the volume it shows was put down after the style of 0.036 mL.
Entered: 3.8 mL
